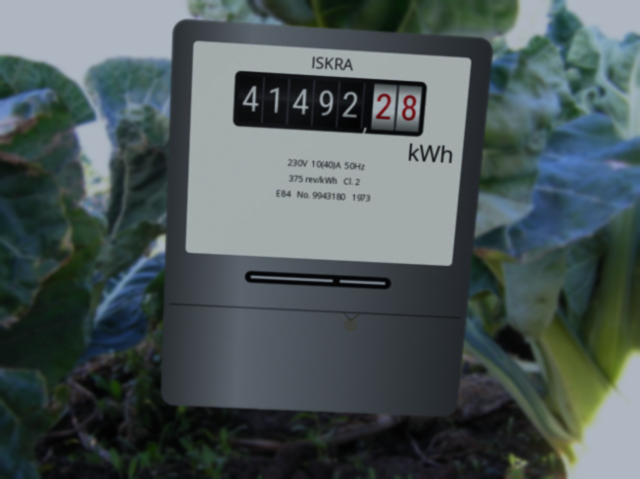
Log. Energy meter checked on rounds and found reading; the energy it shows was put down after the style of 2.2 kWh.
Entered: 41492.28 kWh
